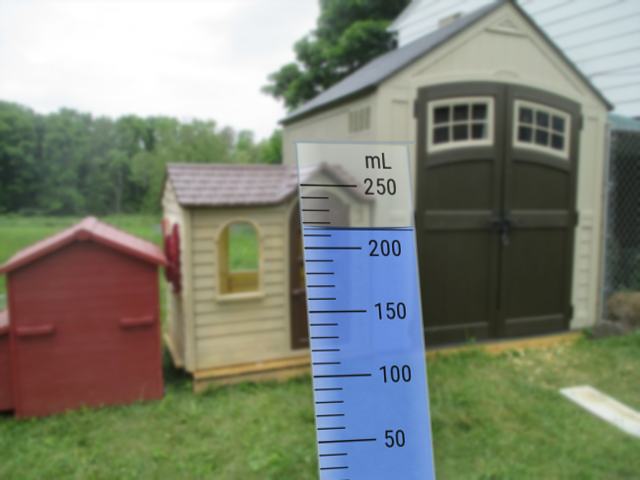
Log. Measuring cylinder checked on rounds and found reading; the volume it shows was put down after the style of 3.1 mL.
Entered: 215 mL
